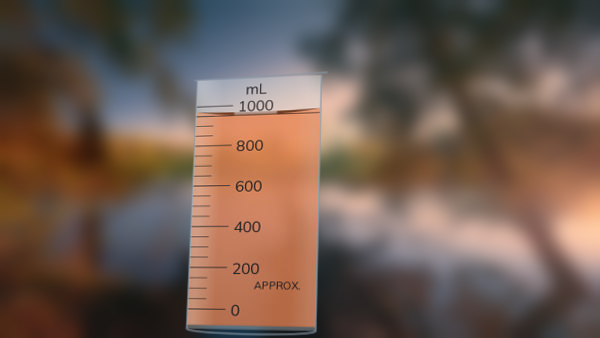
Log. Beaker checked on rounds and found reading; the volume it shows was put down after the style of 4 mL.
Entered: 950 mL
